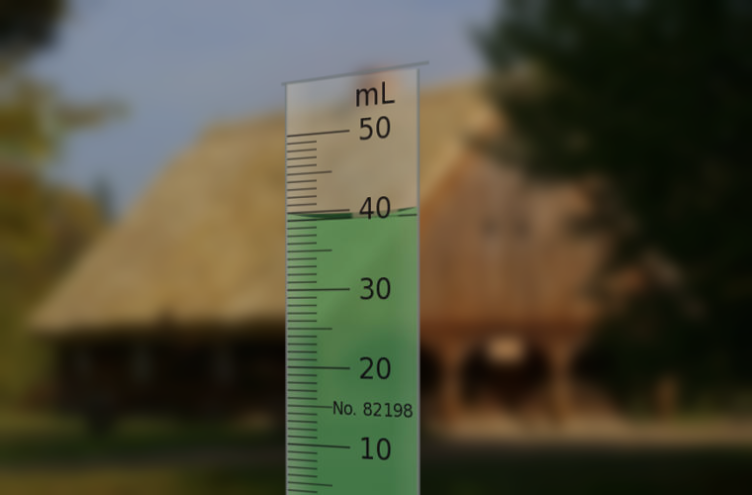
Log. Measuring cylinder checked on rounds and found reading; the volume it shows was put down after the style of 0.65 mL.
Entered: 39 mL
